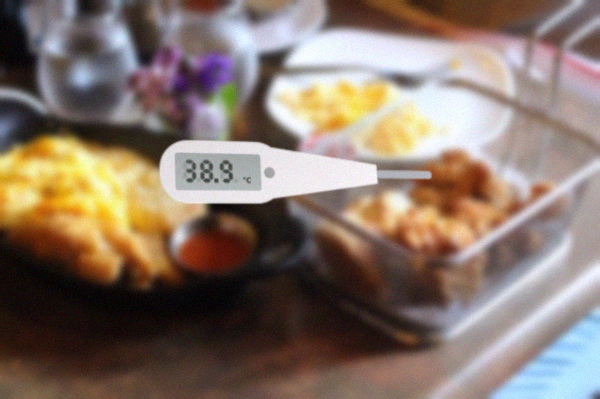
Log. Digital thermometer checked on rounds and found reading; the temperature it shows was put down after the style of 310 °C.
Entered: 38.9 °C
